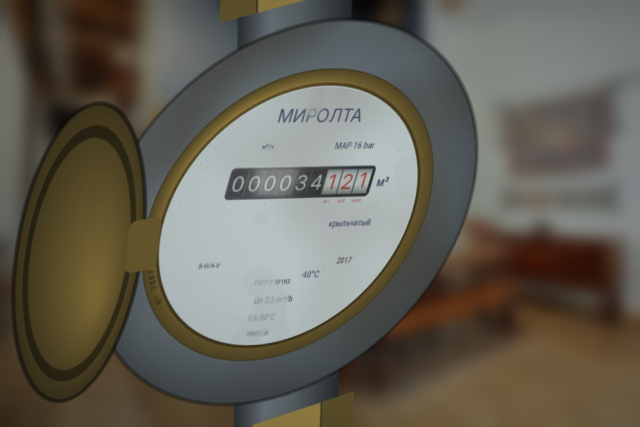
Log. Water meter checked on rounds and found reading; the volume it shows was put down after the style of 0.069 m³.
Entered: 34.121 m³
